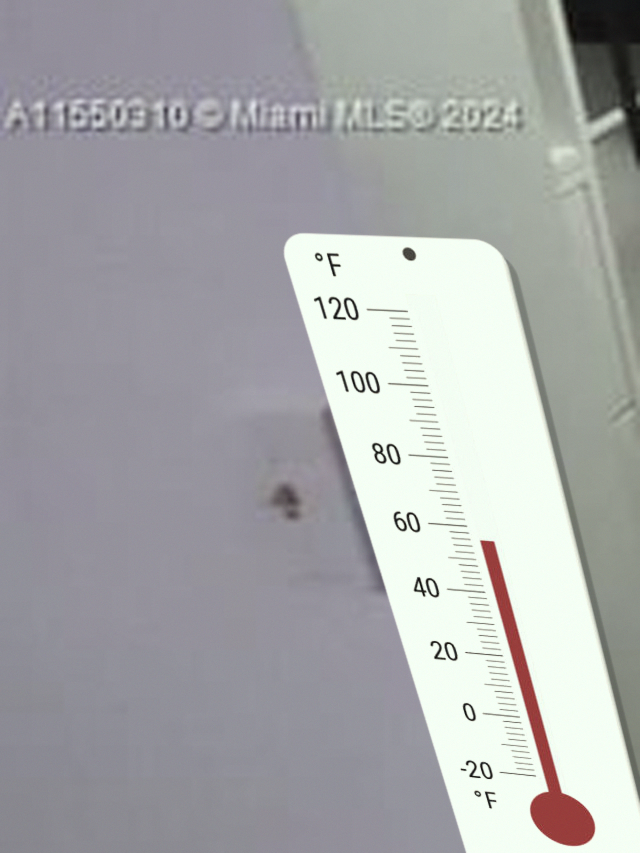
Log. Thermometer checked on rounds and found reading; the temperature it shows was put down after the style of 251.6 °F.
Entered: 56 °F
